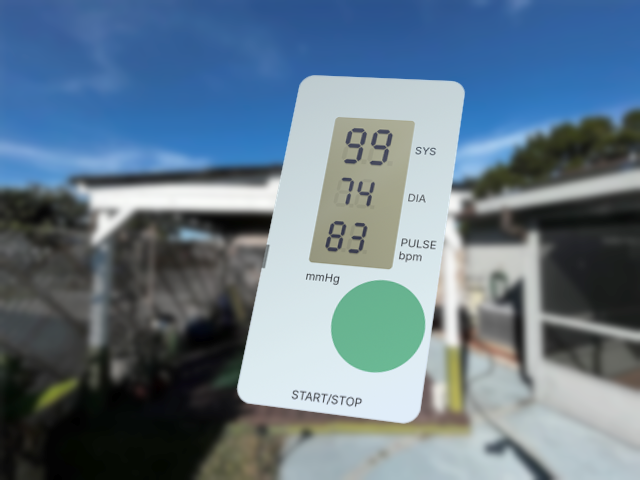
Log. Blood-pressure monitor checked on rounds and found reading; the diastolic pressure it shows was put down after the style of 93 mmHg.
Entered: 74 mmHg
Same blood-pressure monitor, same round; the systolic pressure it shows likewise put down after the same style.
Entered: 99 mmHg
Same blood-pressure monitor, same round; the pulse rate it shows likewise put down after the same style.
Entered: 83 bpm
